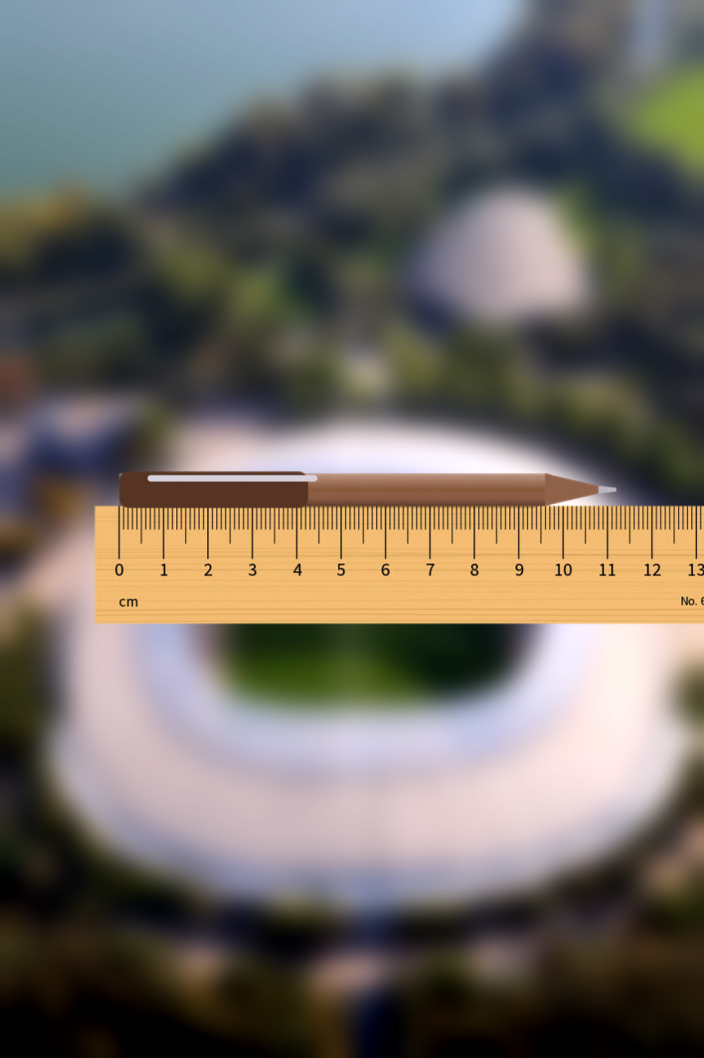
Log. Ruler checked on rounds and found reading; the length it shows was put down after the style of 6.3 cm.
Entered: 11.2 cm
